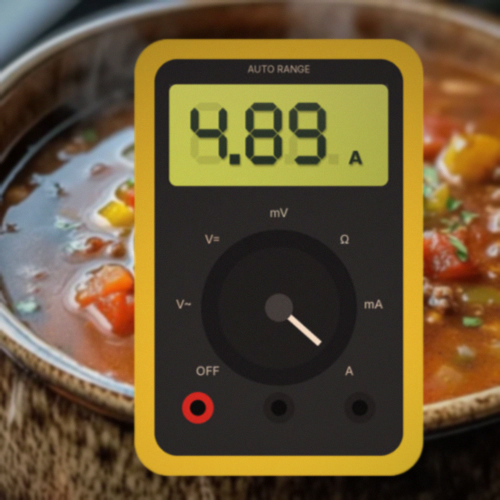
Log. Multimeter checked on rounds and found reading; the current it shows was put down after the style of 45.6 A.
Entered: 4.89 A
